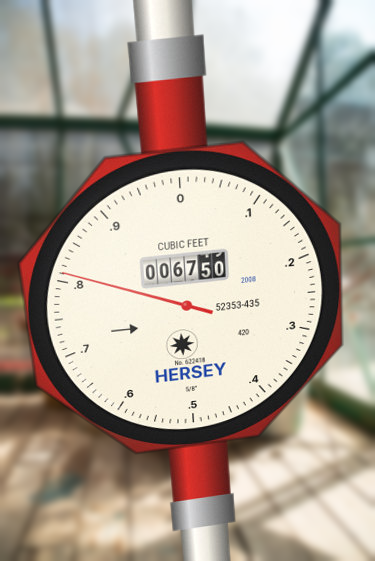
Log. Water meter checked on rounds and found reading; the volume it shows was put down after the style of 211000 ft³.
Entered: 6749.81 ft³
